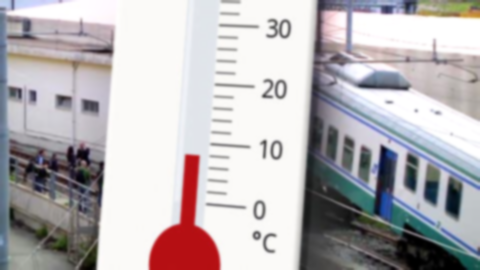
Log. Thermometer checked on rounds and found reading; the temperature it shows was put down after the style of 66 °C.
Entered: 8 °C
